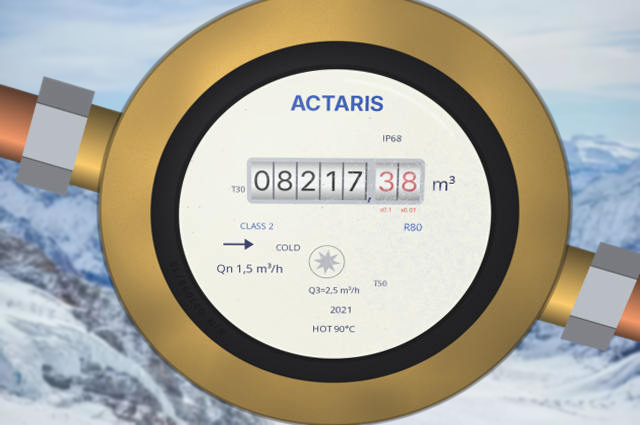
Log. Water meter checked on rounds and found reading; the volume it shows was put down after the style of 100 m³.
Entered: 8217.38 m³
